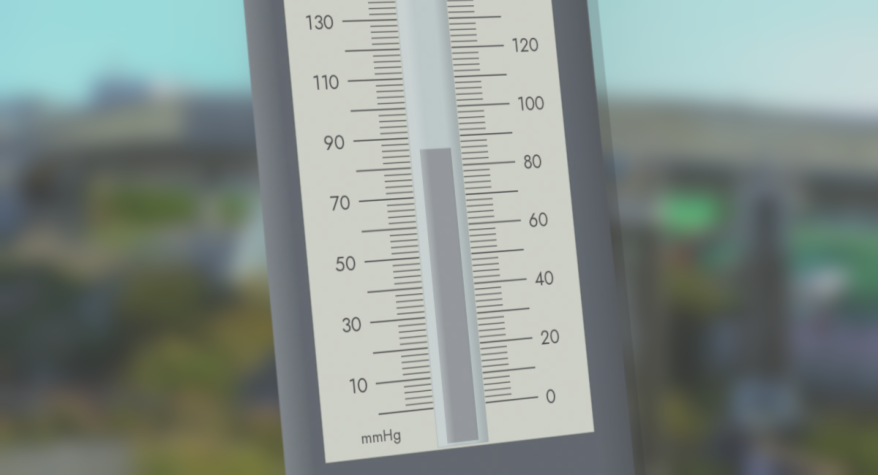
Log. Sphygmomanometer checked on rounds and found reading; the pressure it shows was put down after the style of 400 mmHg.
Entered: 86 mmHg
